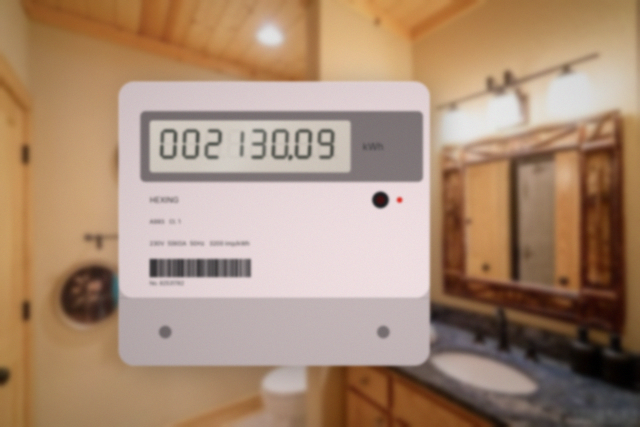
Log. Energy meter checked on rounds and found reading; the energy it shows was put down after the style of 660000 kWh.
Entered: 2130.09 kWh
